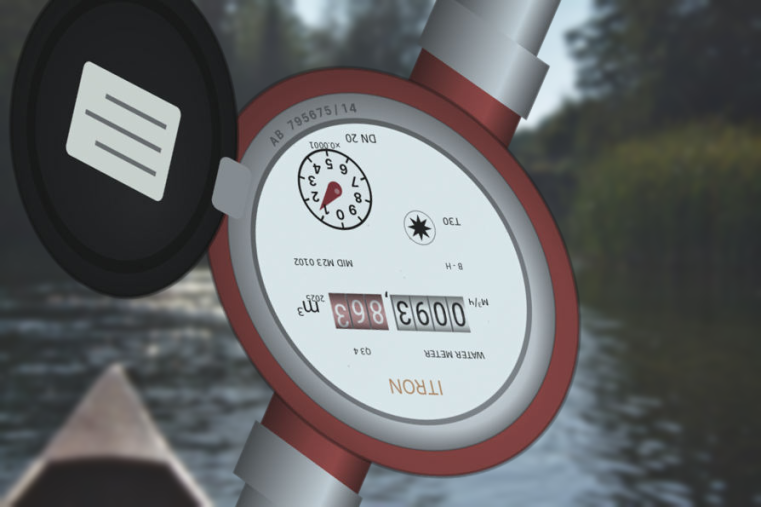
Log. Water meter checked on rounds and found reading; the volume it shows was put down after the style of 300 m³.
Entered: 93.8631 m³
